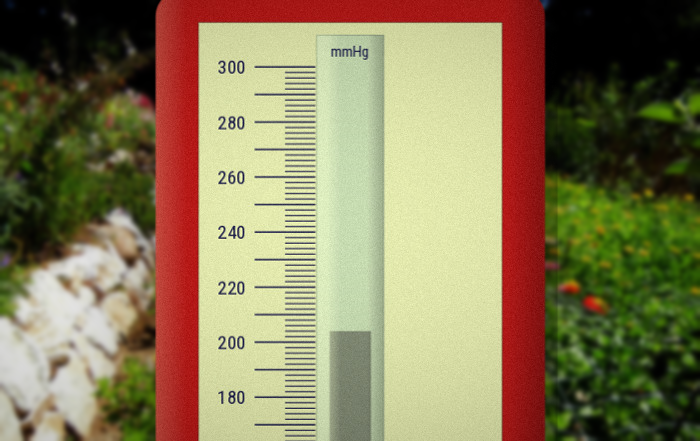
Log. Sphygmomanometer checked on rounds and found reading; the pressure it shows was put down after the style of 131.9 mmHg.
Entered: 204 mmHg
